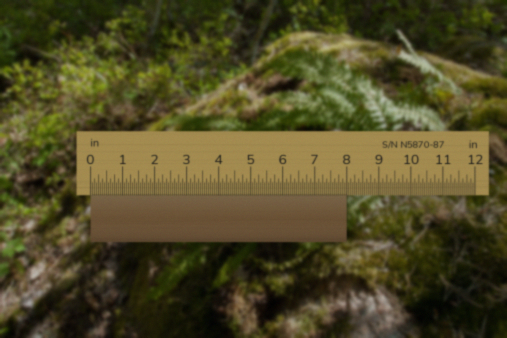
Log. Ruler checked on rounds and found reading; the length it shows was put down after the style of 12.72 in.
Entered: 8 in
